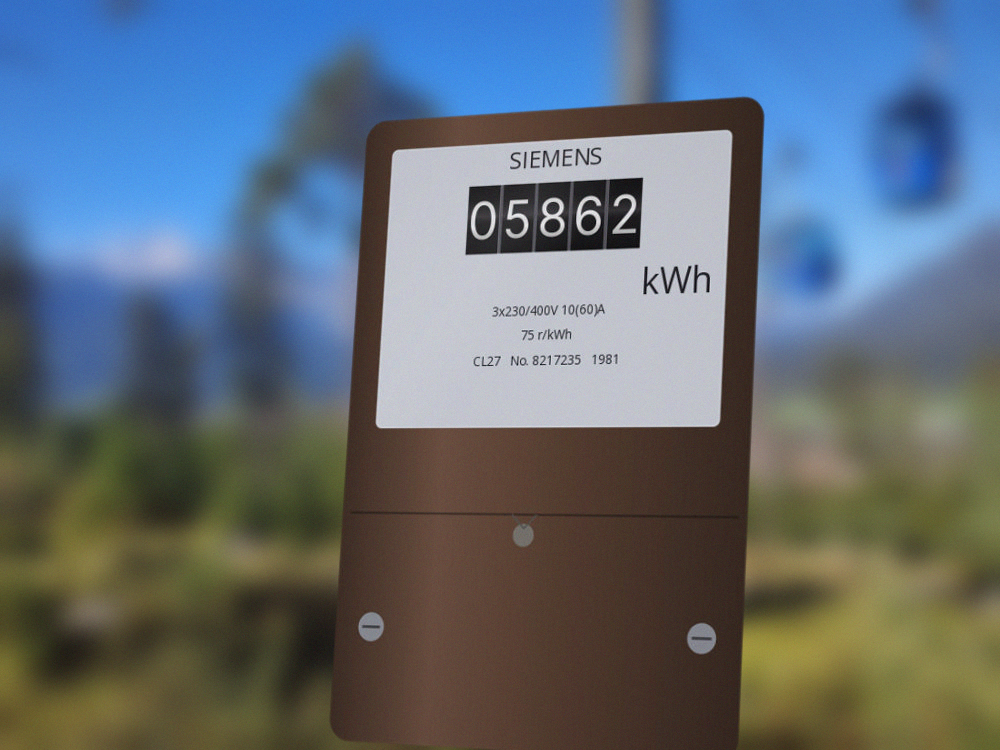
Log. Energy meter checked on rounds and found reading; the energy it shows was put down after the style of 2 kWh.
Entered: 5862 kWh
